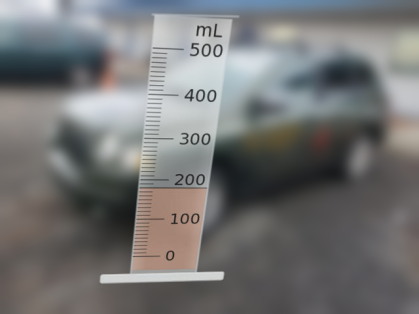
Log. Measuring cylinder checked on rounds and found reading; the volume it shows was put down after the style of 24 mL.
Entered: 180 mL
